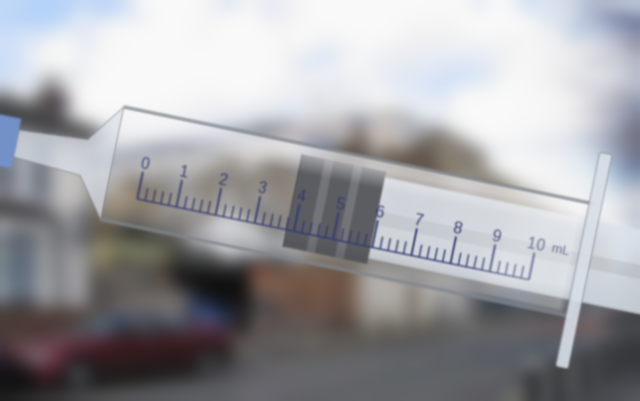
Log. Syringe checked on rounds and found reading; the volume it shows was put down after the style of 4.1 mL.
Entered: 3.8 mL
